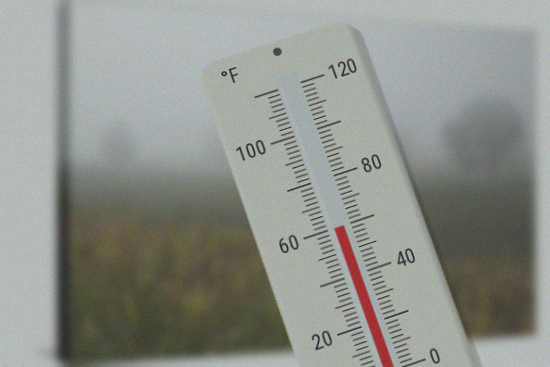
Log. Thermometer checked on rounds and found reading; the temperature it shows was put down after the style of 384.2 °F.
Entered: 60 °F
